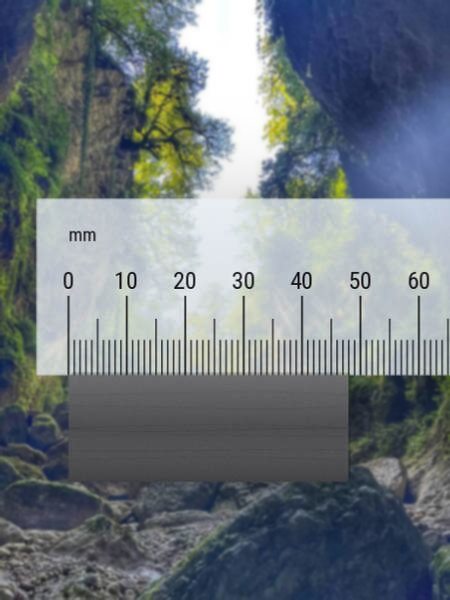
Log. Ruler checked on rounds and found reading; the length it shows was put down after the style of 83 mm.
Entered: 48 mm
